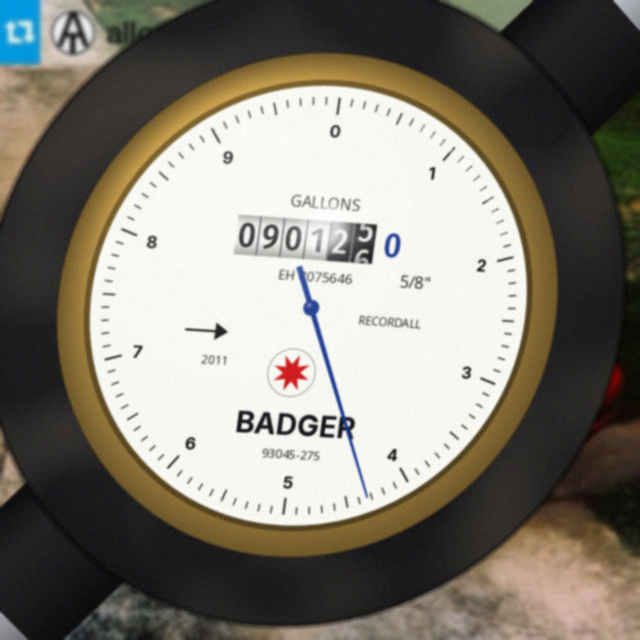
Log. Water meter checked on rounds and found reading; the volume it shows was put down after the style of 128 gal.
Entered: 901254.3 gal
